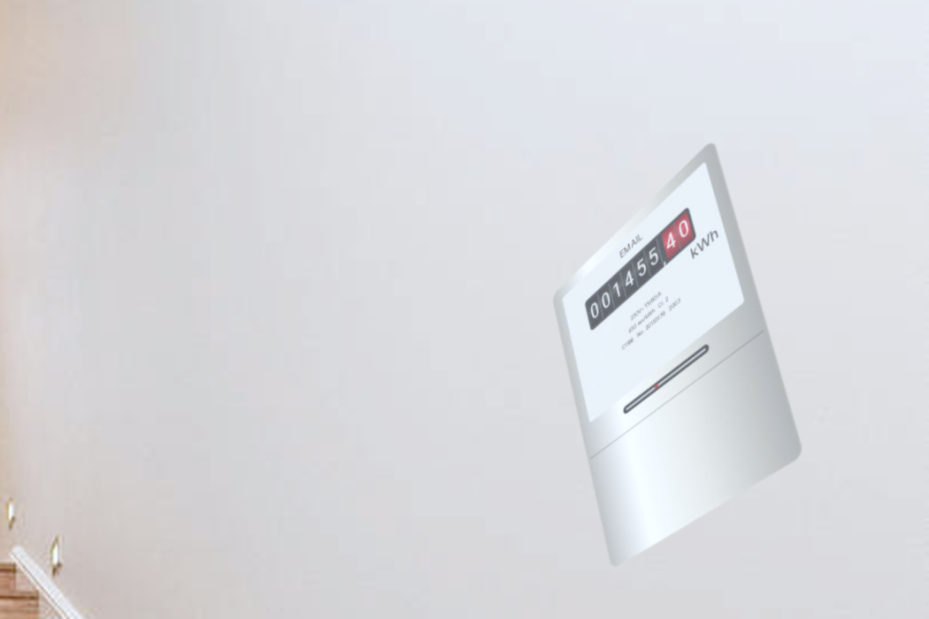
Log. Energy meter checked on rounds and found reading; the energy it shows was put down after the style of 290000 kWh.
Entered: 1455.40 kWh
